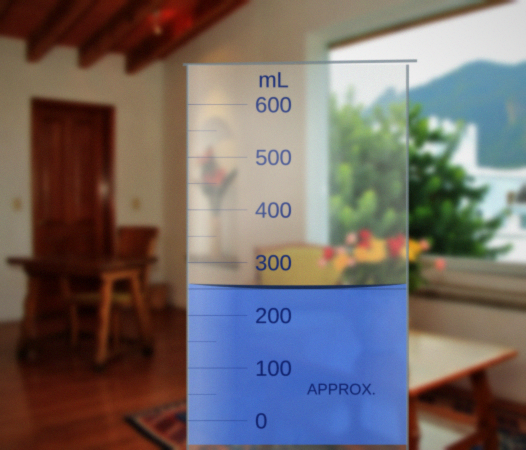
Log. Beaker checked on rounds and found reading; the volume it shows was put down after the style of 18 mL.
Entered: 250 mL
